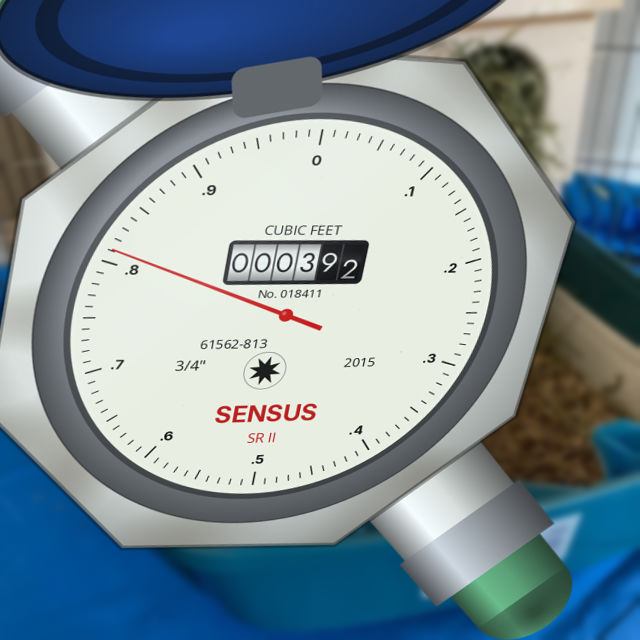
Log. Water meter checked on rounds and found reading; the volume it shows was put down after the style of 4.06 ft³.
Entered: 391.81 ft³
